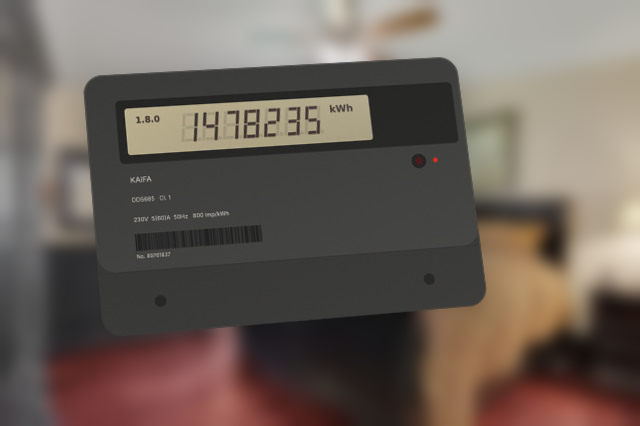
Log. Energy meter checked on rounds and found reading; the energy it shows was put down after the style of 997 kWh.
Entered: 1478235 kWh
